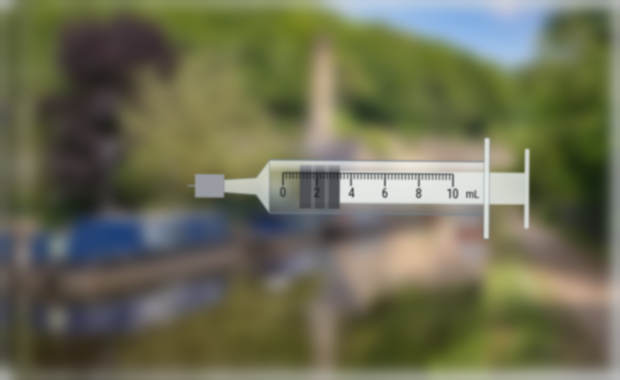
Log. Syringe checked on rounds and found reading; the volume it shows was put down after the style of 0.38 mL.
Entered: 1 mL
